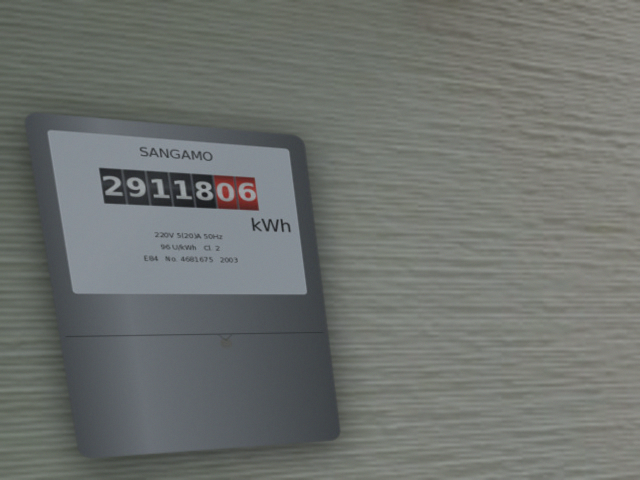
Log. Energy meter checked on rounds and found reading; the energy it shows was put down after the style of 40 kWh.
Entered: 29118.06 kWh
